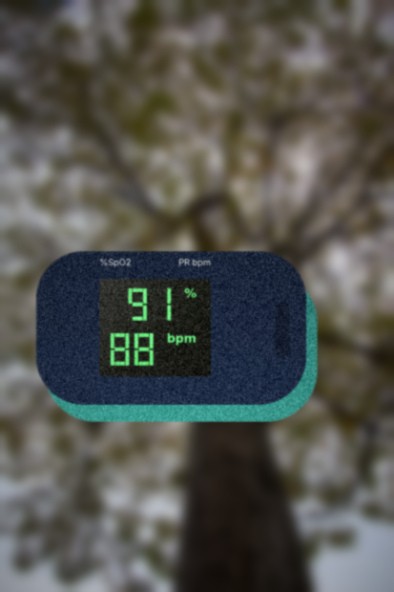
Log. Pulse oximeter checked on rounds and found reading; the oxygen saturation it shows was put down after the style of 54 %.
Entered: 91 %
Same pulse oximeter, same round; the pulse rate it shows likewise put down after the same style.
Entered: 88 bpm
